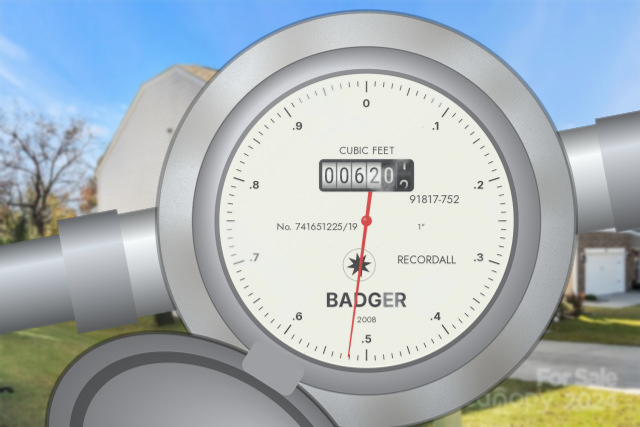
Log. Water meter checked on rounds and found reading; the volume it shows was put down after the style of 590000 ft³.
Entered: 6201.52 ft³
